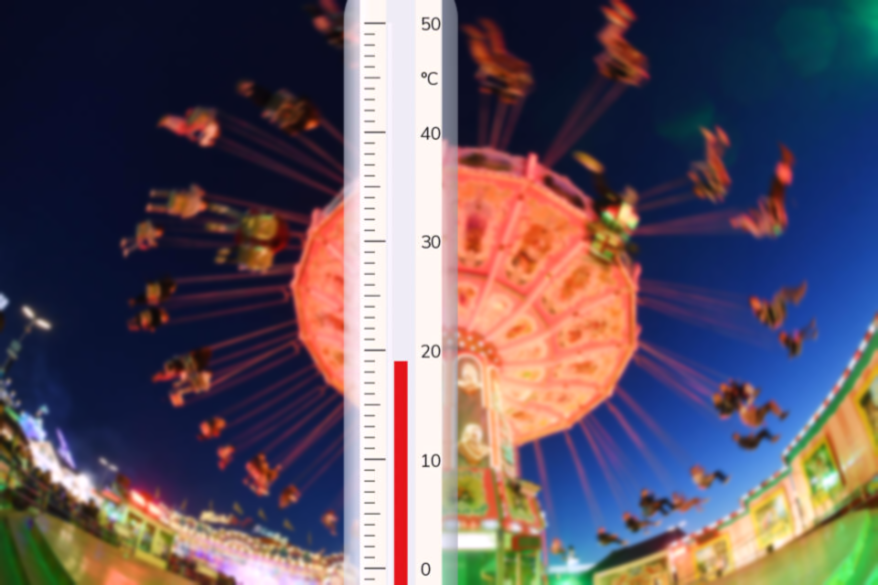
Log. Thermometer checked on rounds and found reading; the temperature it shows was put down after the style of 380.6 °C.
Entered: 19 °C
